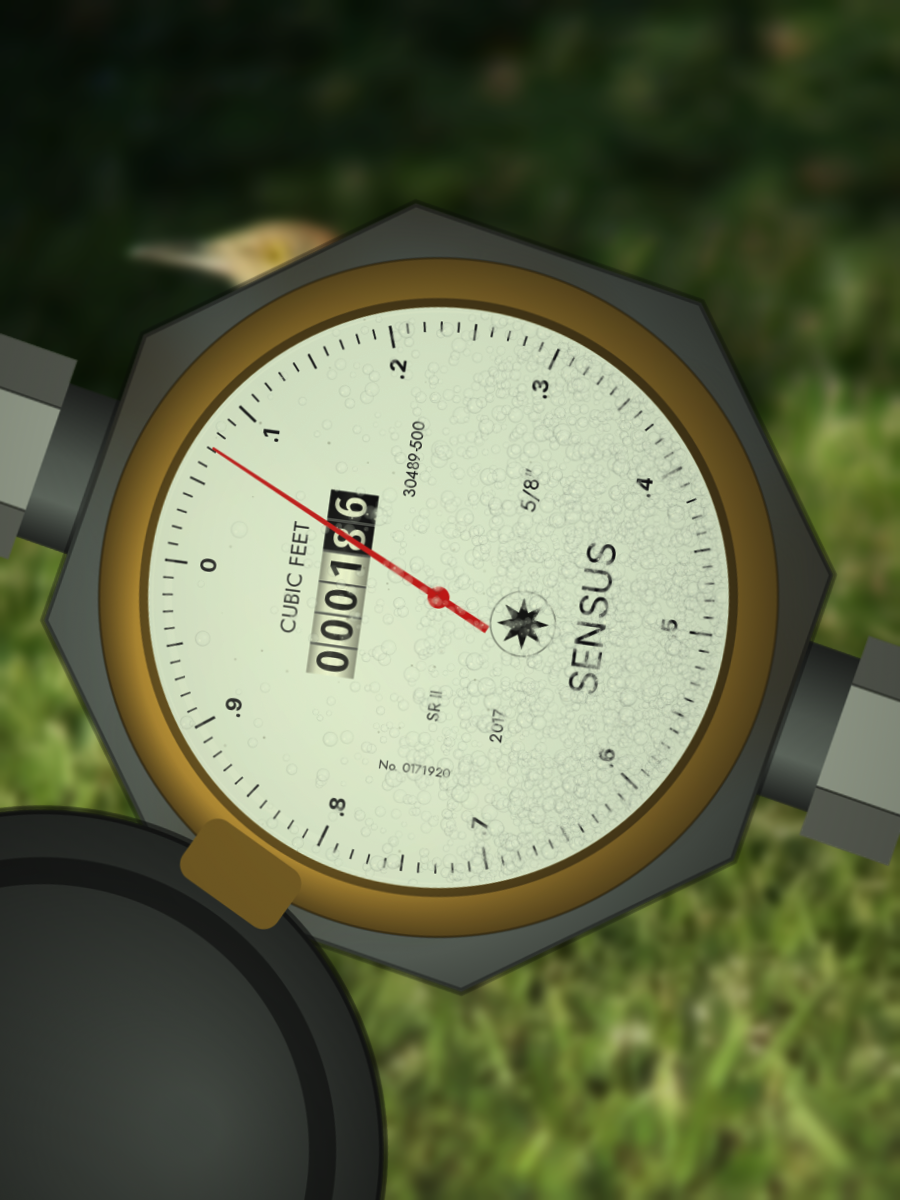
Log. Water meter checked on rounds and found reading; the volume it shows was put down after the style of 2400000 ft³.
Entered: 186.07 ft³
